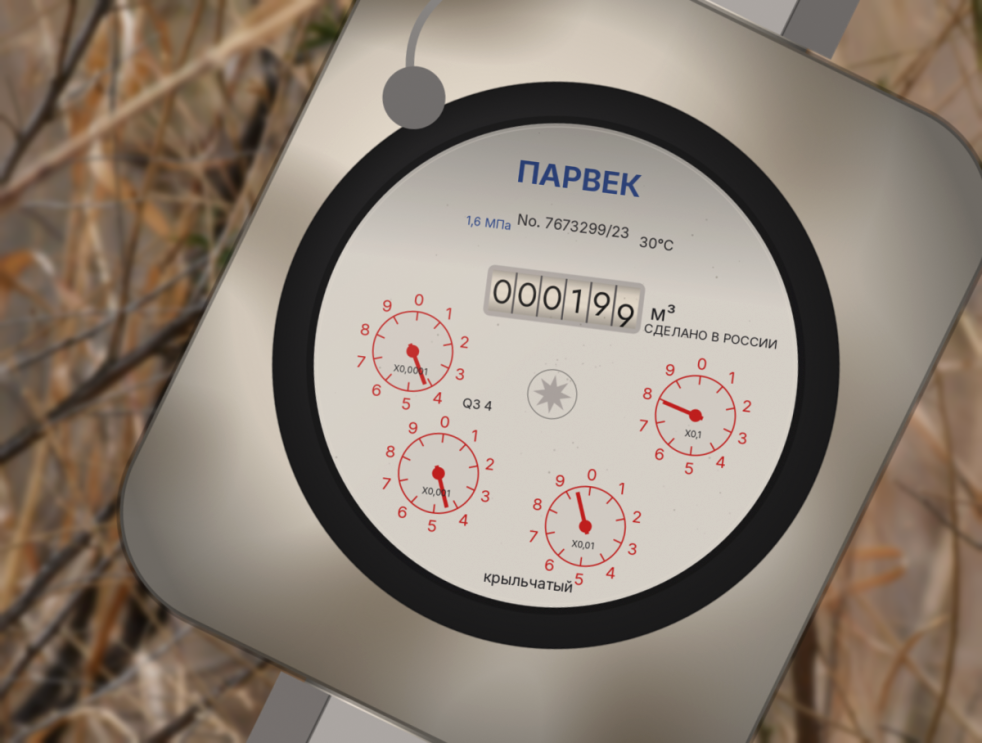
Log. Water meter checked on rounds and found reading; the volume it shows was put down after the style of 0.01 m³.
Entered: 198.7944 m³
